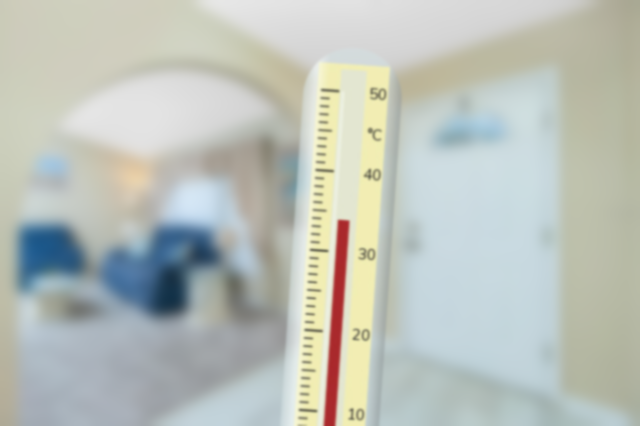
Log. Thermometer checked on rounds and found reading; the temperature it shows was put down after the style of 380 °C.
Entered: 34 °C
